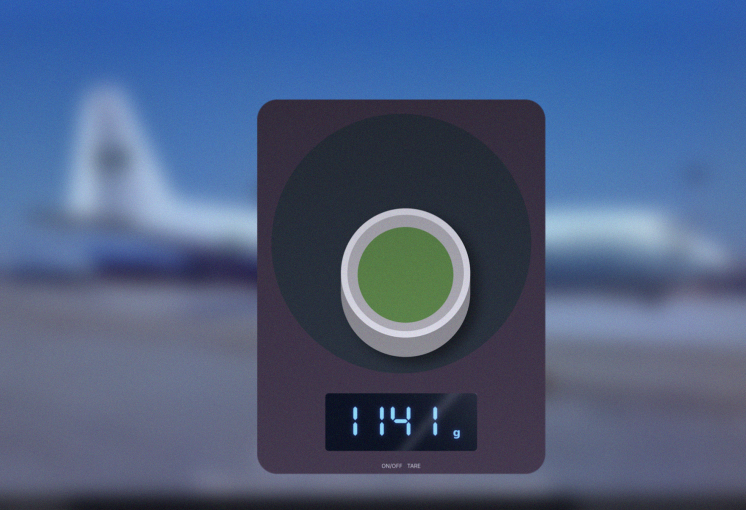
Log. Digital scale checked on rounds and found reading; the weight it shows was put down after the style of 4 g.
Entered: 1141 g
